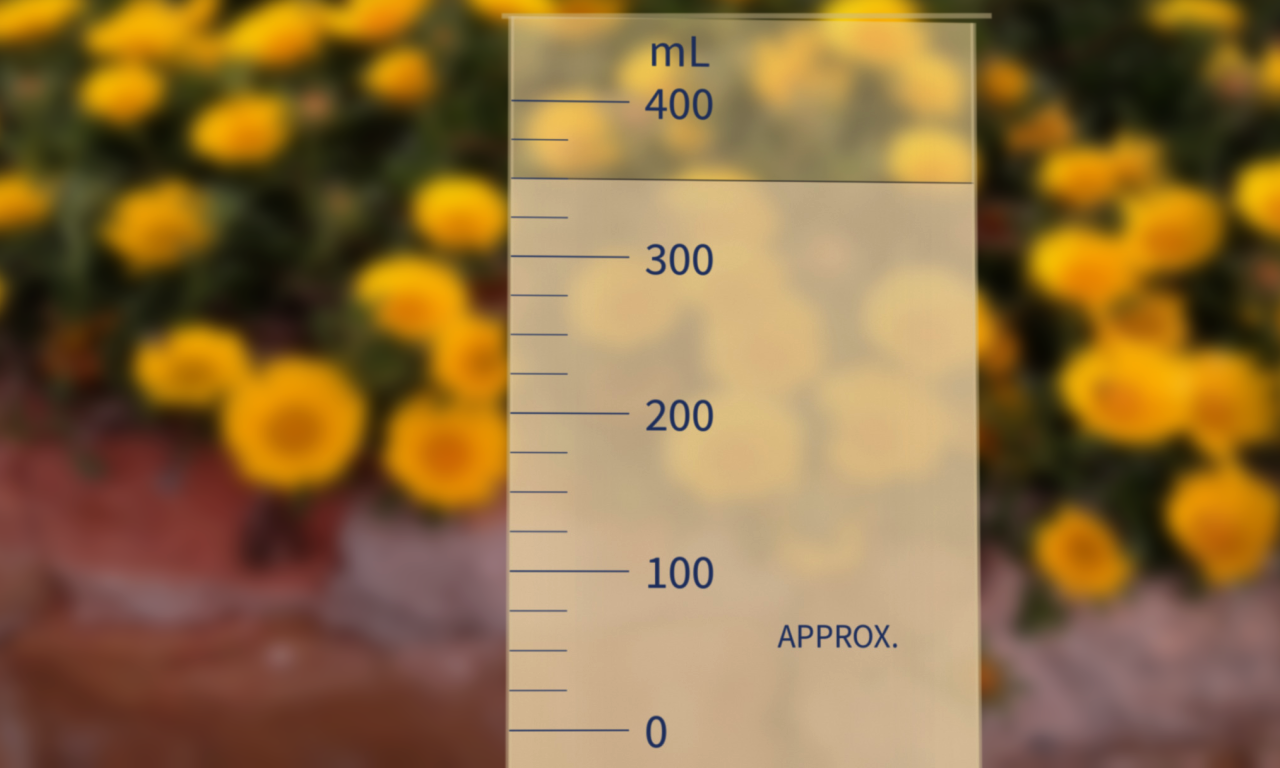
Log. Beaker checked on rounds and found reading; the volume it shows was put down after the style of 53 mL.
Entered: 350 mL
